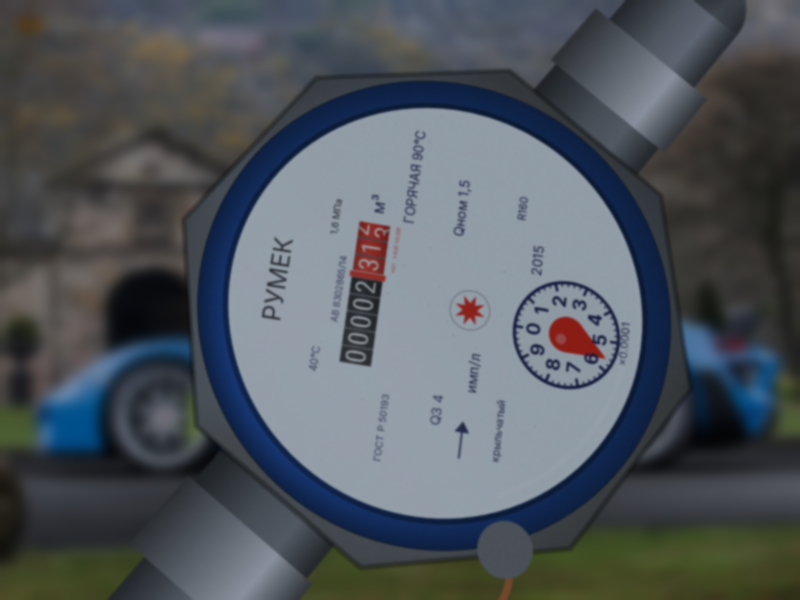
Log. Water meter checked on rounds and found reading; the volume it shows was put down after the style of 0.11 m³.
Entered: 2.3125 m³
